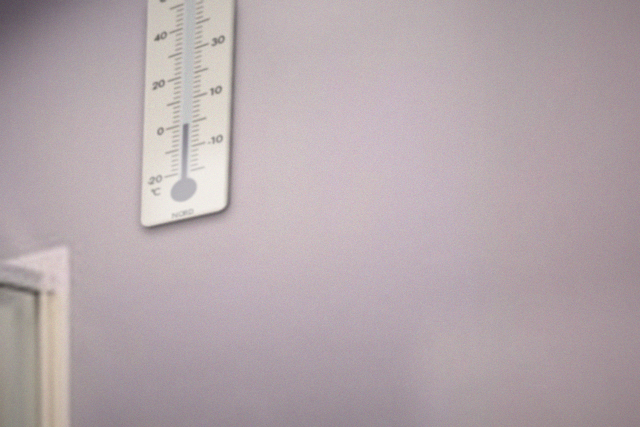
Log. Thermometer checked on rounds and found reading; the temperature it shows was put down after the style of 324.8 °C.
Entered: 0 °C
